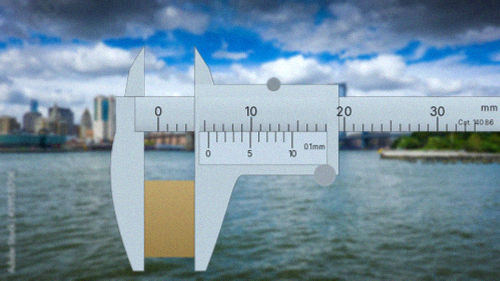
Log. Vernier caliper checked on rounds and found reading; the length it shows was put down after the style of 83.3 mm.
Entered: 5.4 mm
